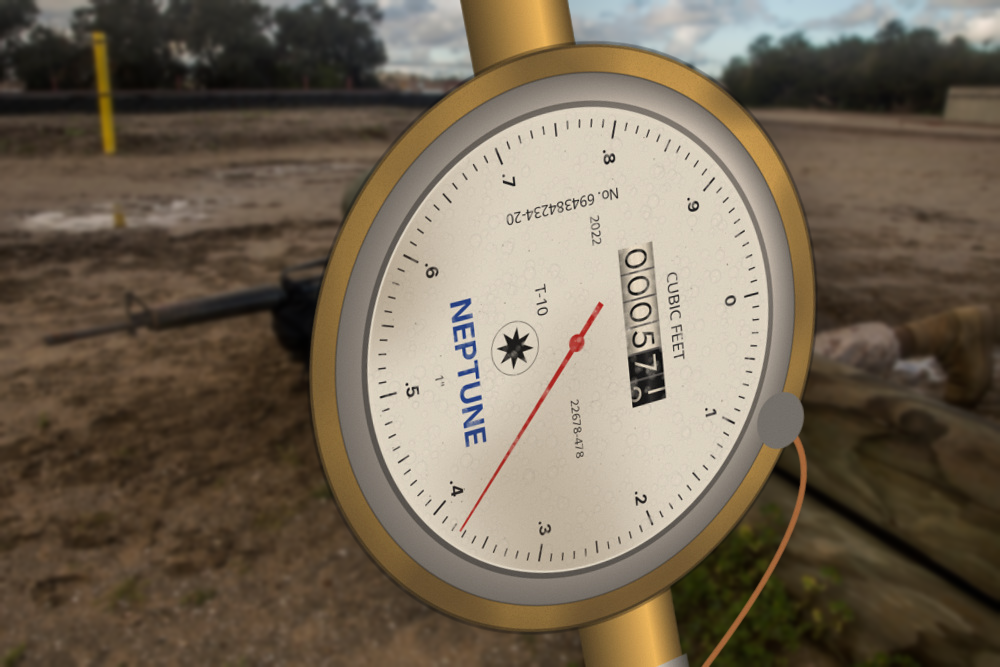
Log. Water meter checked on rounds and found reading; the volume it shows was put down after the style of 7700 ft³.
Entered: 571.37 ft³
